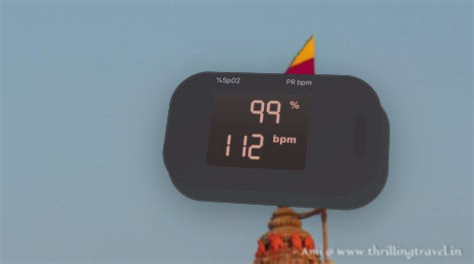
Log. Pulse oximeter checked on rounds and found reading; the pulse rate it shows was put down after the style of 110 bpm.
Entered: 112 bpm
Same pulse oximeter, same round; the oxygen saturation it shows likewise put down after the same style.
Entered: 99 %
